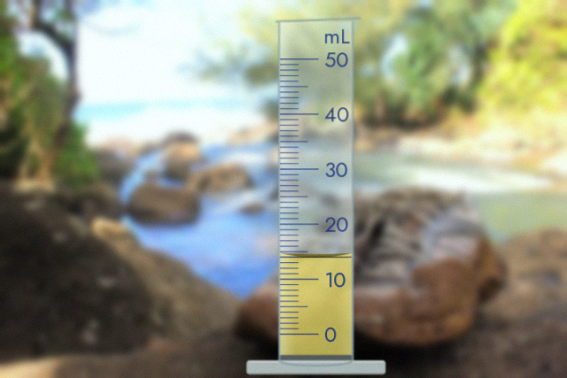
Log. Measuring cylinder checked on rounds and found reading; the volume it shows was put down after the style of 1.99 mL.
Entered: 14 mL
